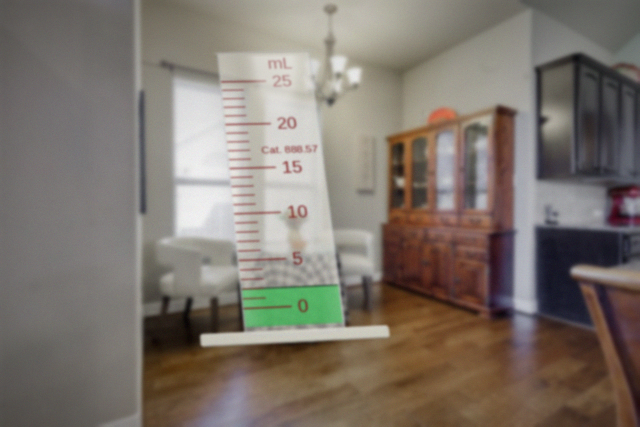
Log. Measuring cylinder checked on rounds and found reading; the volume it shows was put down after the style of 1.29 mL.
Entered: 2 mL
